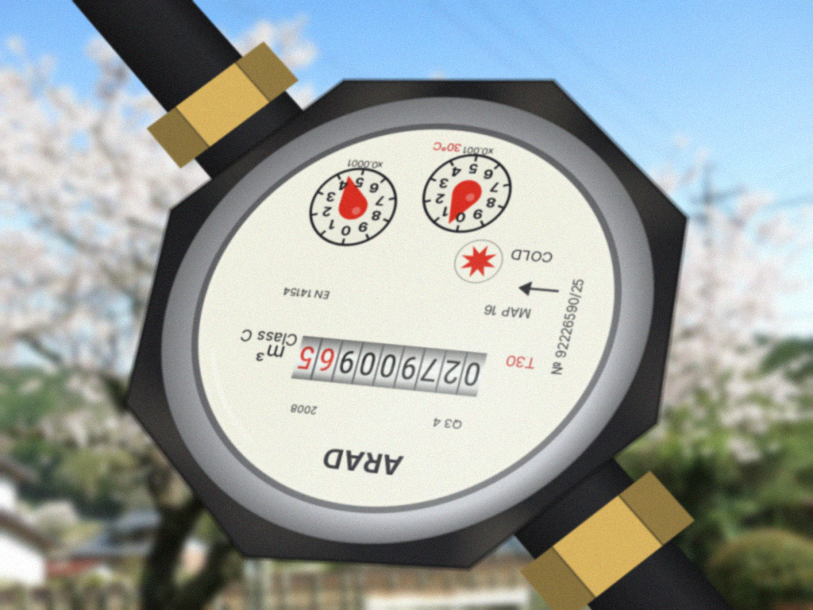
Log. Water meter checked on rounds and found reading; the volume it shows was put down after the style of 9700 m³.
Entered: 279009.6504 m³
